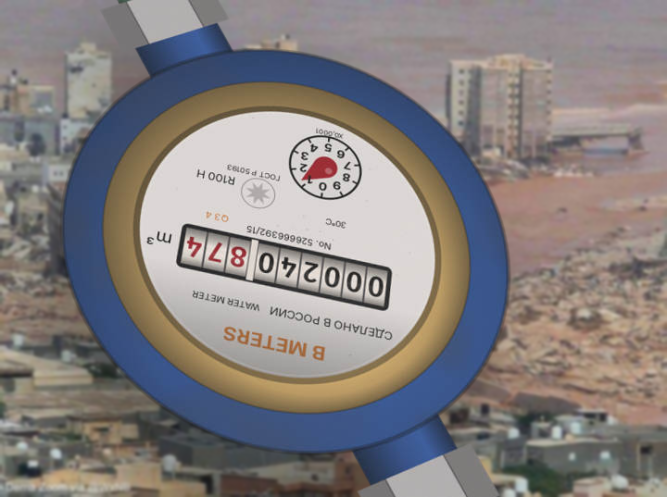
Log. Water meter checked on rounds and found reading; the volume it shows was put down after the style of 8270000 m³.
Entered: 240.8741 m³
